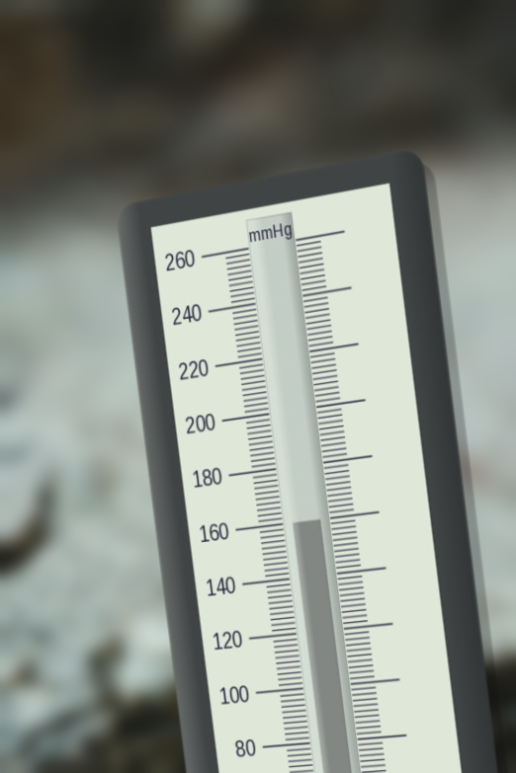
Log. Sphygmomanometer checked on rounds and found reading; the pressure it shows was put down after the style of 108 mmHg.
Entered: 160 mmHg
